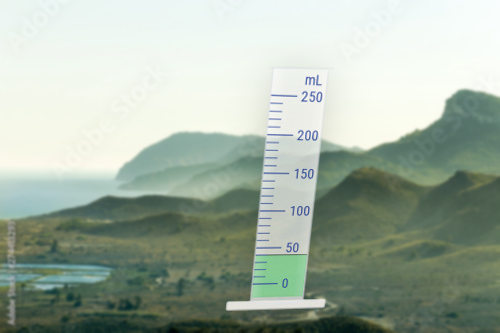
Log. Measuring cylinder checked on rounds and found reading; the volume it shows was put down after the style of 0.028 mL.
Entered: 40 mL
